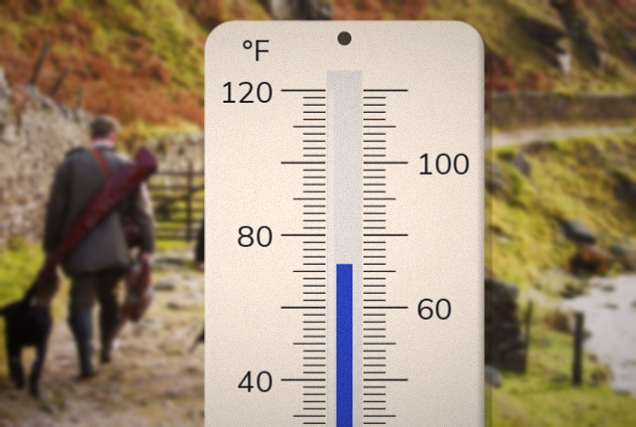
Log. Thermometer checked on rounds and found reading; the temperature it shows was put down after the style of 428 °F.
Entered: 72 °F
